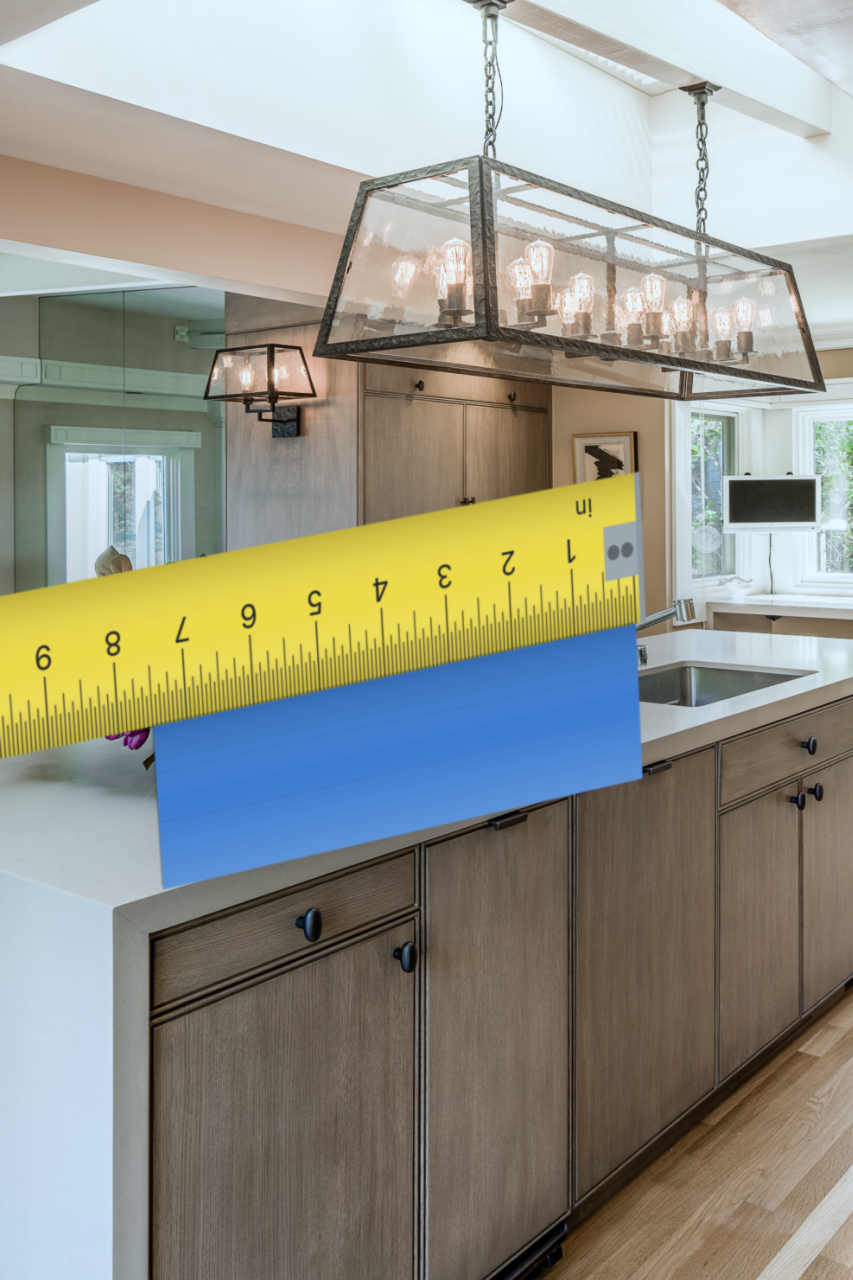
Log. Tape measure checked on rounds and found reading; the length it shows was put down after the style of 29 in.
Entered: 7.5 in
